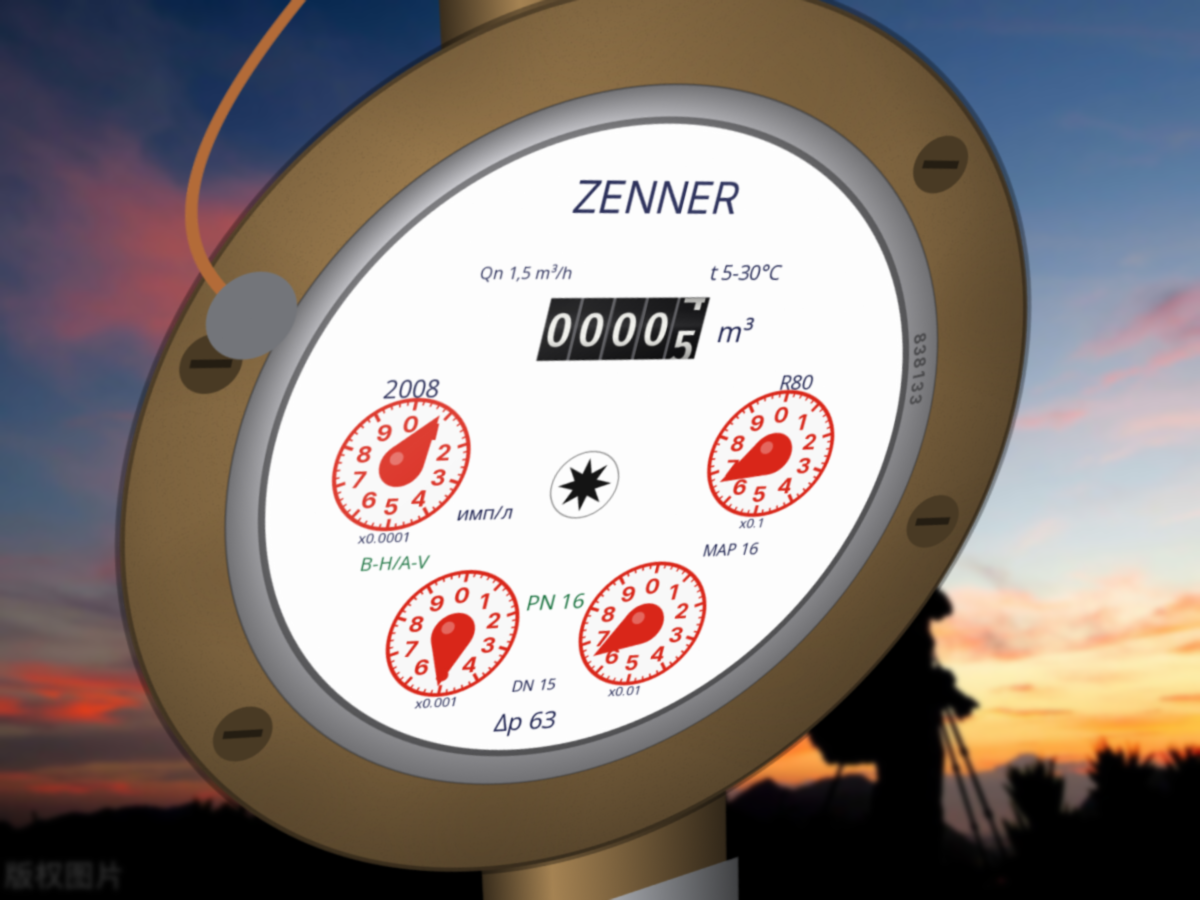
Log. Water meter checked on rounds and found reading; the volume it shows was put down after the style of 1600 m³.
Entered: 4.6650 m³
